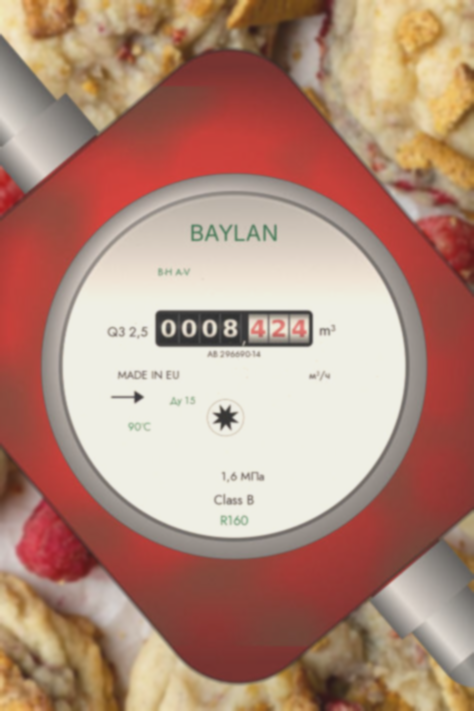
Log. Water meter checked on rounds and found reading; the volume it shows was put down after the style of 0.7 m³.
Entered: 8.424 m³
